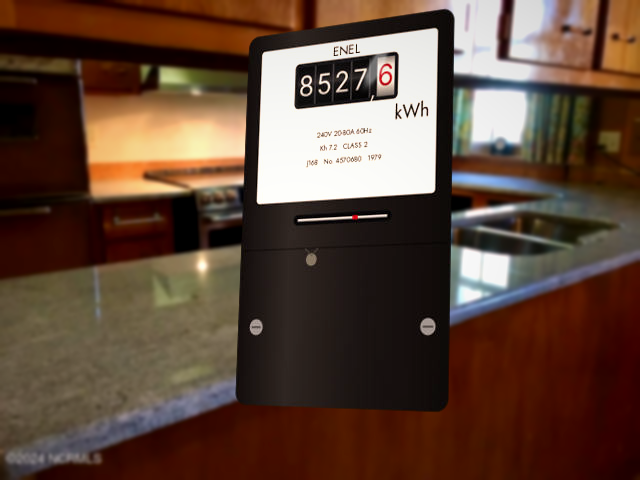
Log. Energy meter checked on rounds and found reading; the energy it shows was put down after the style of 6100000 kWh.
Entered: 8527.6 kWh
